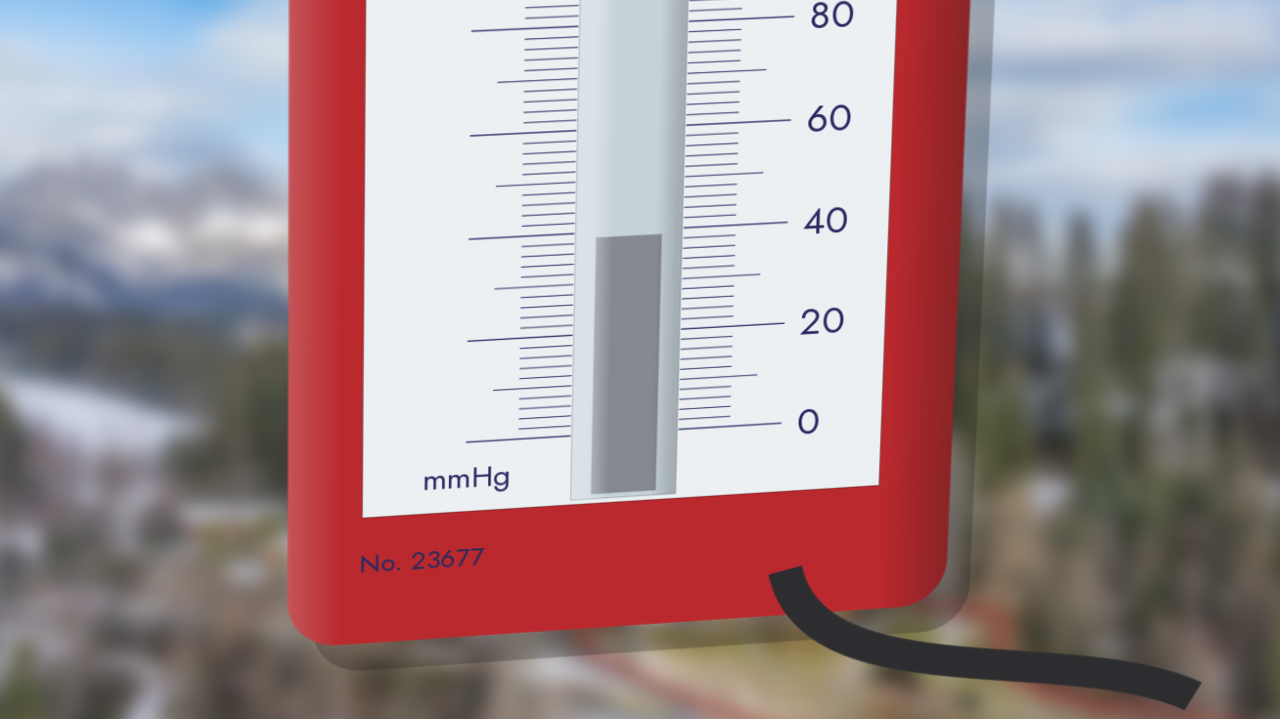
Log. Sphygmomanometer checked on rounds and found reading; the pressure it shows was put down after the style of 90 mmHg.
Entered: 39 mmHg
